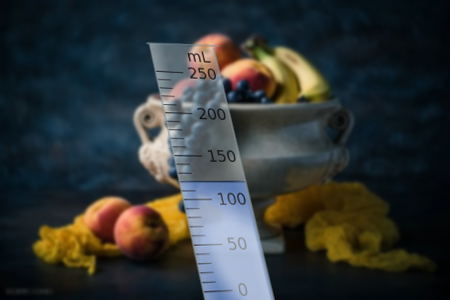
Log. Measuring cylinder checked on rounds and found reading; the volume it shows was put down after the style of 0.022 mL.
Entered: 120 mL
